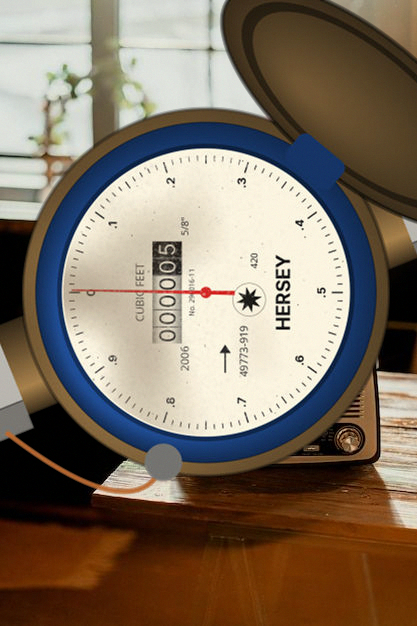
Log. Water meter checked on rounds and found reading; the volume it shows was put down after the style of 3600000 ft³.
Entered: 5.00 ft³
